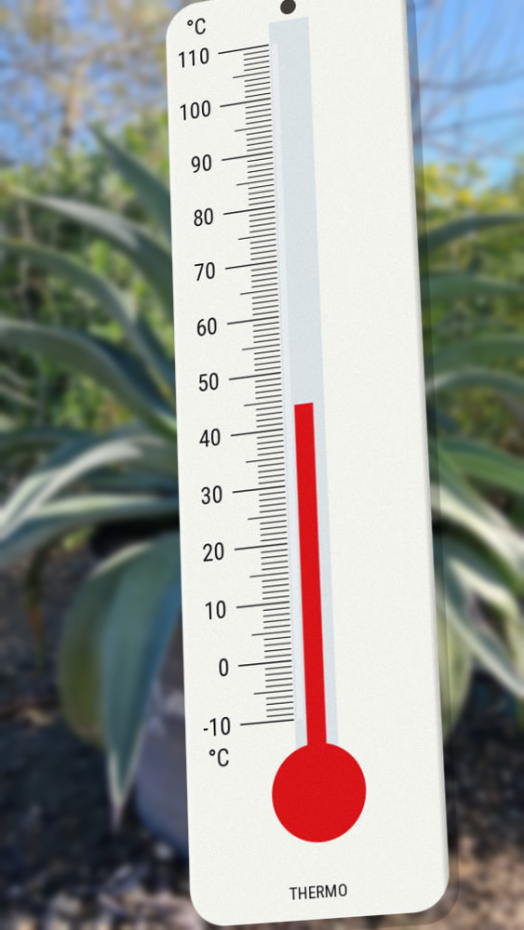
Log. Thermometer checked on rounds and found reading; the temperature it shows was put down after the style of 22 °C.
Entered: 44 °C
